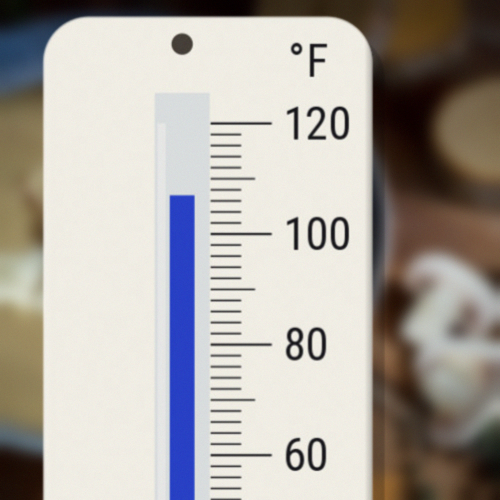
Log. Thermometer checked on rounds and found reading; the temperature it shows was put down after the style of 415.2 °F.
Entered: 107 °F
